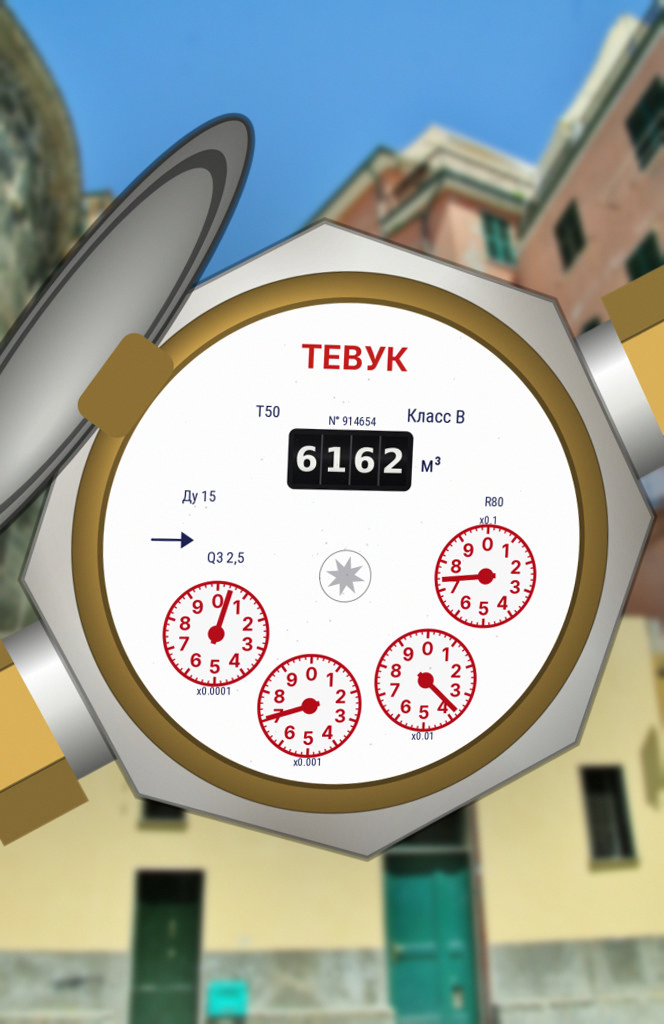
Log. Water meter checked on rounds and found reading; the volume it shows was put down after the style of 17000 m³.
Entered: 6162.7370 m³
